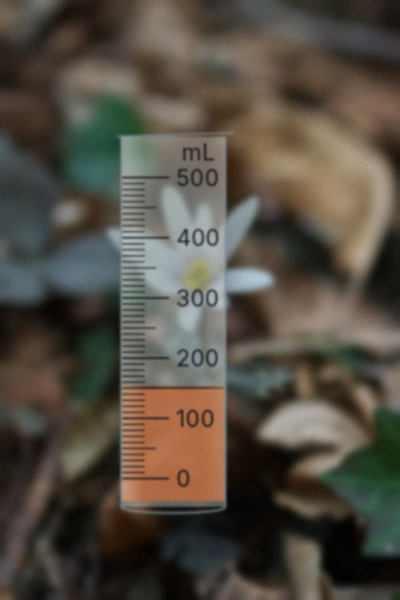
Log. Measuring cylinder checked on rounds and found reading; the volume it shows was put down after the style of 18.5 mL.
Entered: 150 mL
